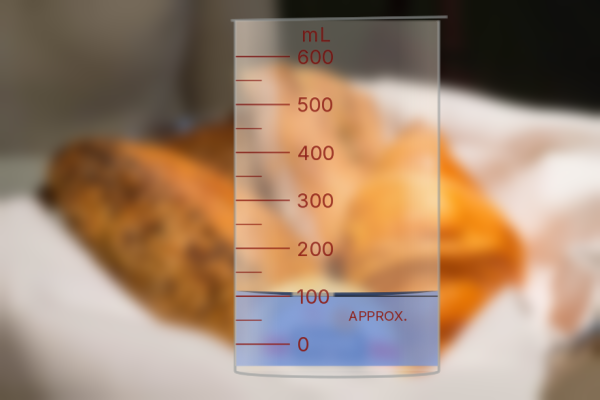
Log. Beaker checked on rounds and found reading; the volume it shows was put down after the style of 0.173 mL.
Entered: 100 mL
